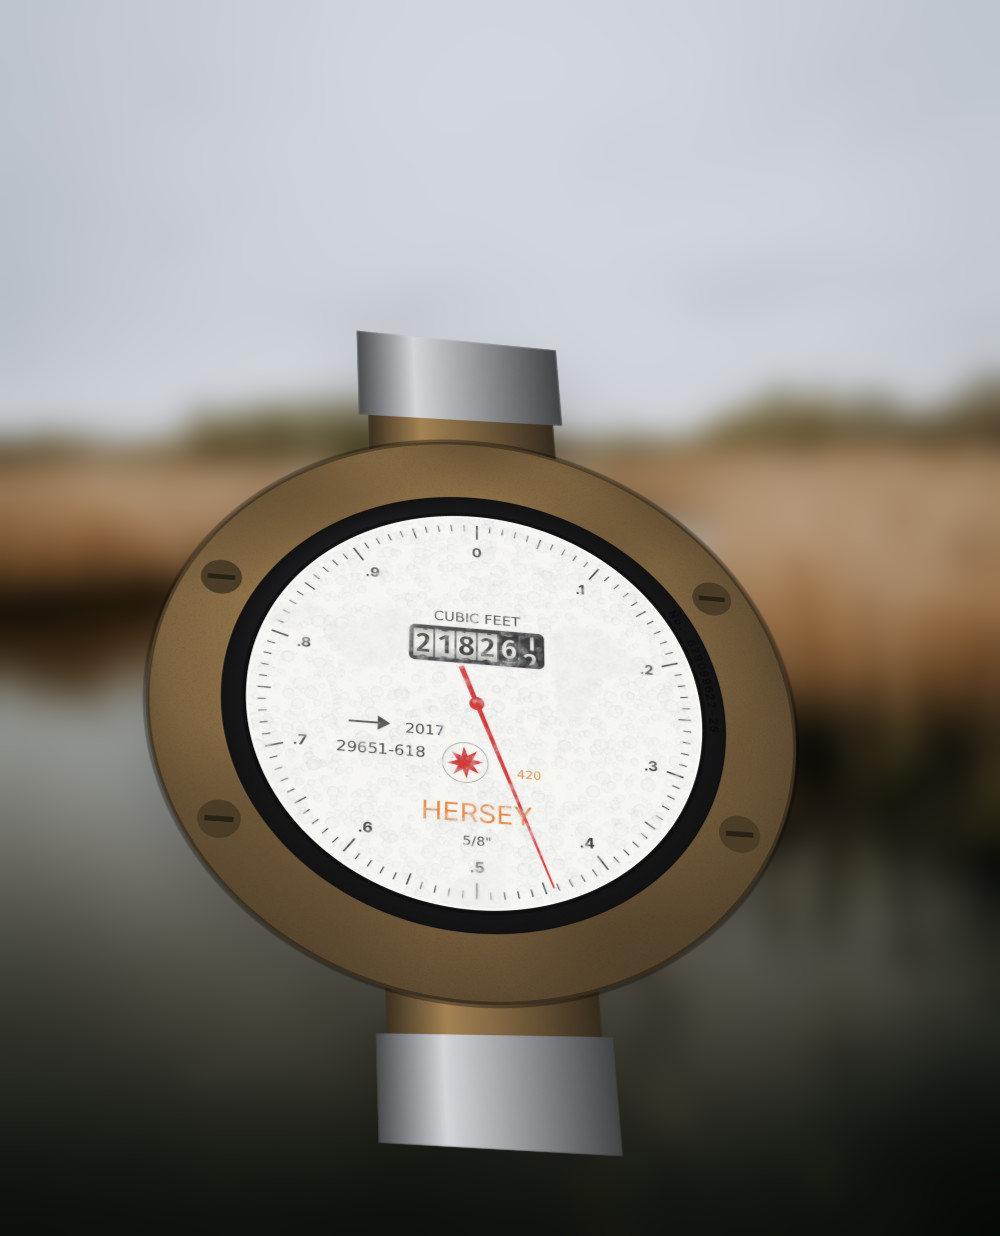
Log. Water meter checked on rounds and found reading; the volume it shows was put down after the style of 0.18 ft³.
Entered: 218261.44 ft³
